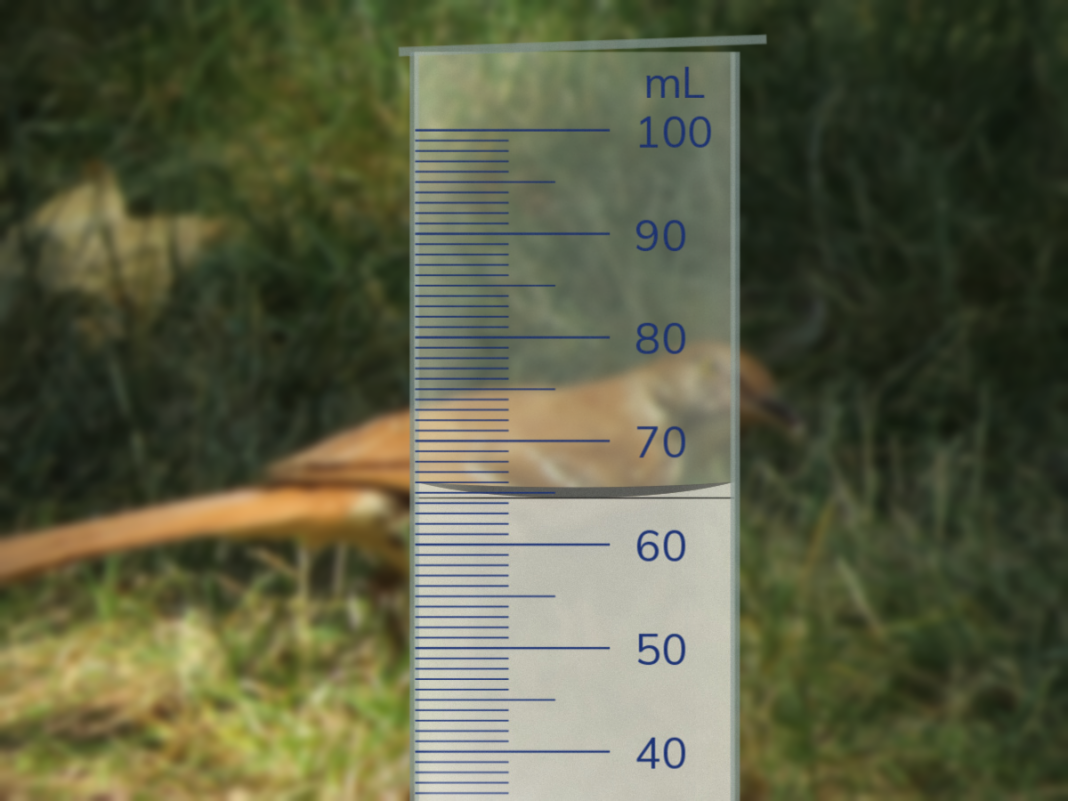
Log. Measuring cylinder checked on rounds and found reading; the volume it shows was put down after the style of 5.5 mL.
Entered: 64.5 mL
